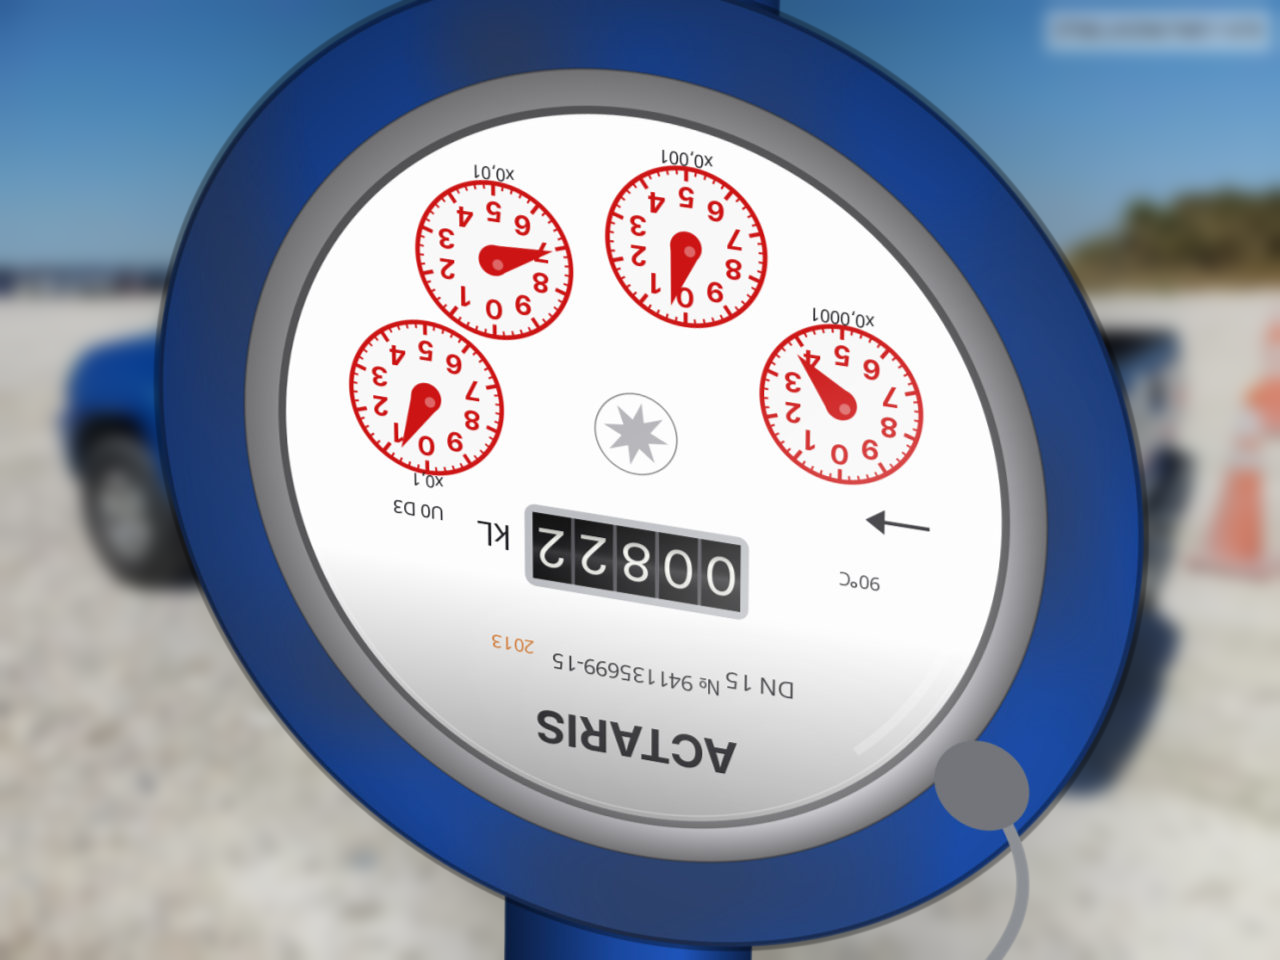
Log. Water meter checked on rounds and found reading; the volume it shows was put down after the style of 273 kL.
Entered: 822.0703 kL
